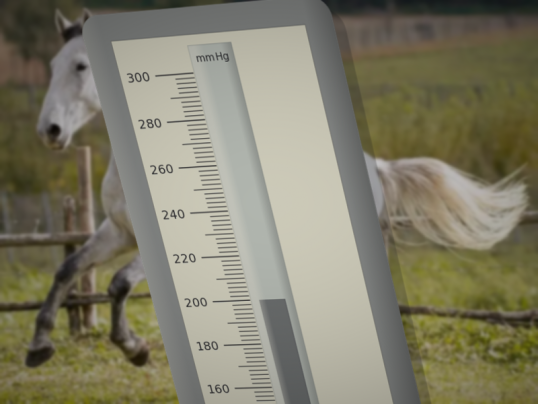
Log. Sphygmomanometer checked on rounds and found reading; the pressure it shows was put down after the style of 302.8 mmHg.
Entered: 200 mmHg
